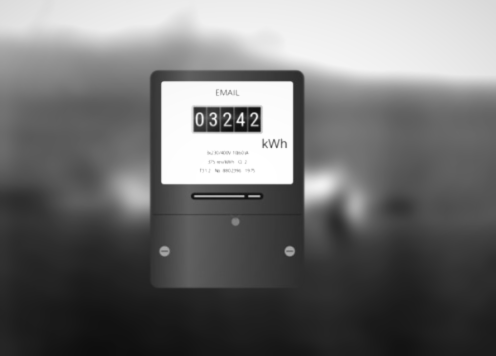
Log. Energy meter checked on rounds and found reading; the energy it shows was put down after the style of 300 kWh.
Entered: 3242 kWh
